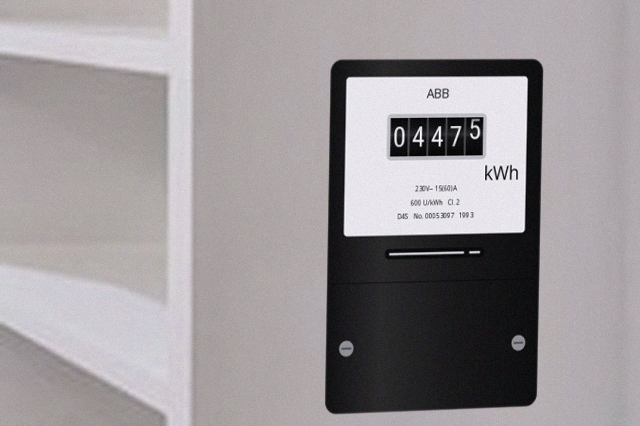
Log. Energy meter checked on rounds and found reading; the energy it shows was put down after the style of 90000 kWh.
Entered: 4475 kWh
